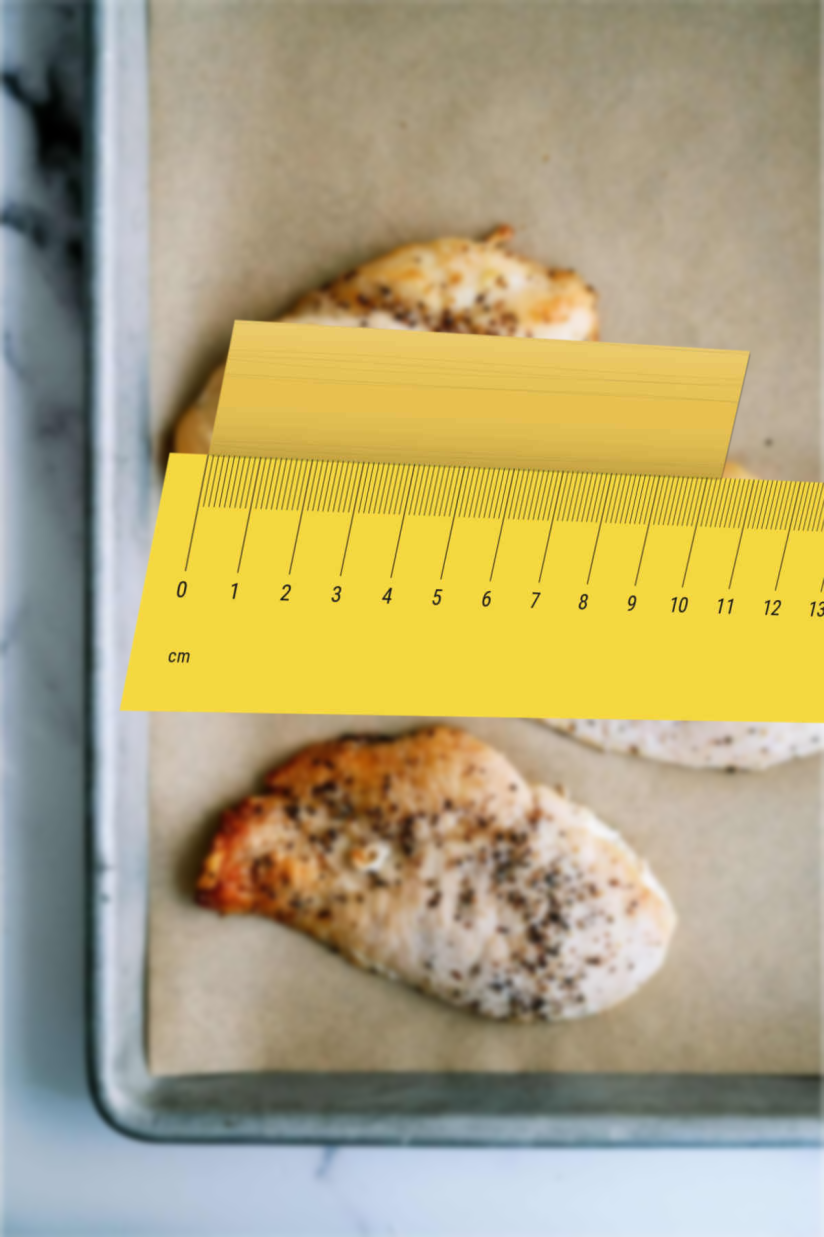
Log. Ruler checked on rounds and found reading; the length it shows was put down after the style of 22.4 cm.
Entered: 10.3 cm
